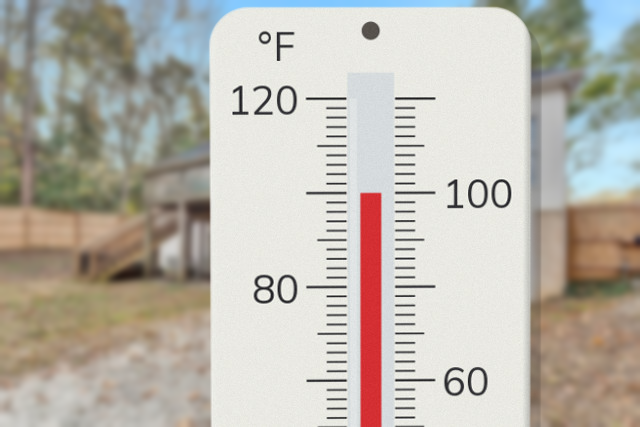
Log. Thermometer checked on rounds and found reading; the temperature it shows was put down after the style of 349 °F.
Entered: 100 °F
